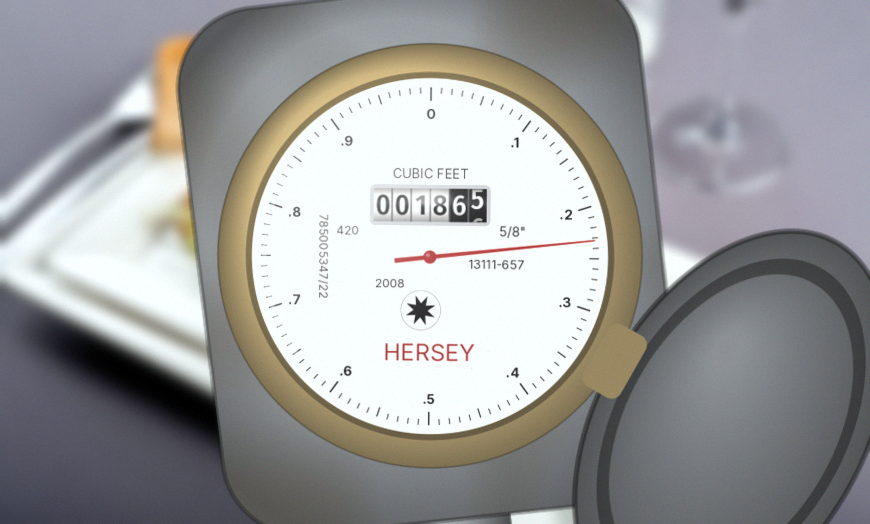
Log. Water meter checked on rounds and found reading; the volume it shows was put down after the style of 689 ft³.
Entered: 1865.23 ft³
